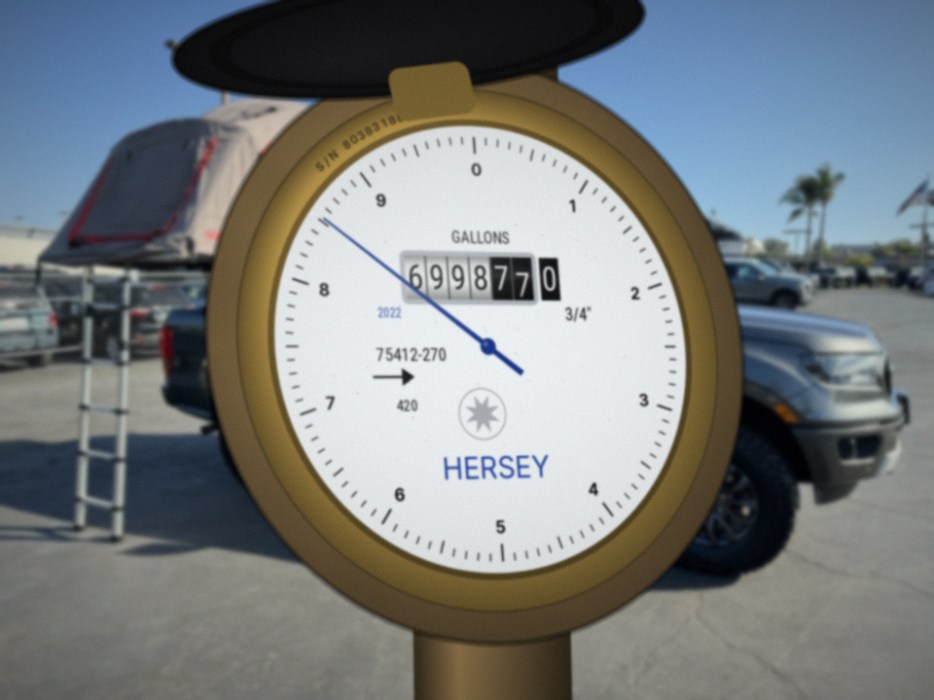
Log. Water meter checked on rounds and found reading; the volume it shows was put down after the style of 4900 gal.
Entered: 6998768.5 gal
